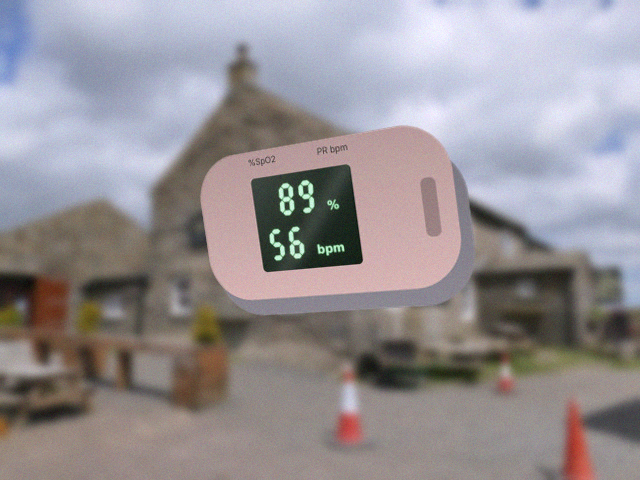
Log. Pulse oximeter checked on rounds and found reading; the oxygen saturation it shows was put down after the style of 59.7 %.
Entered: 89 %
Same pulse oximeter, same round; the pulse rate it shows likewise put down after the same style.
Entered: 56 bpm
